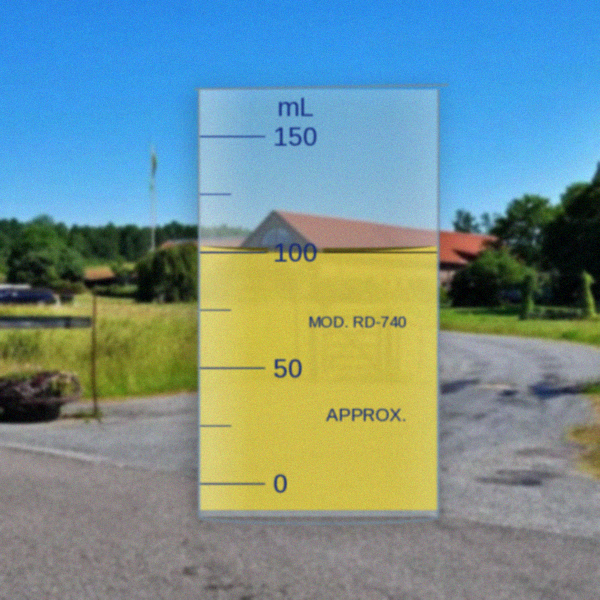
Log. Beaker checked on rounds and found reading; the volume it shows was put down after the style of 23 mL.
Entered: 100 mL
